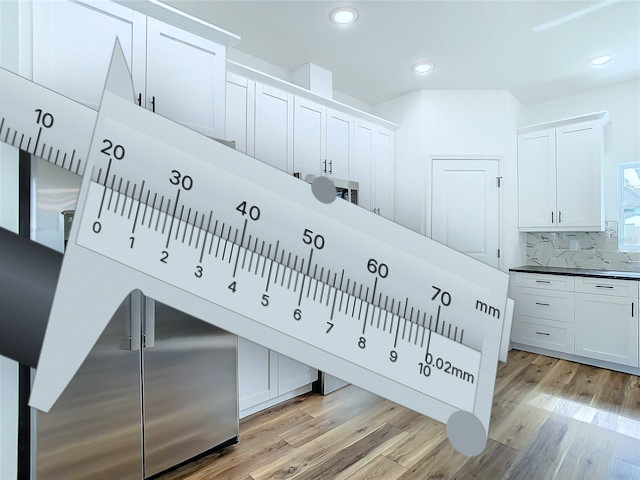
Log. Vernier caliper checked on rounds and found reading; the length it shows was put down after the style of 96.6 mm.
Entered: 20.2 mm
